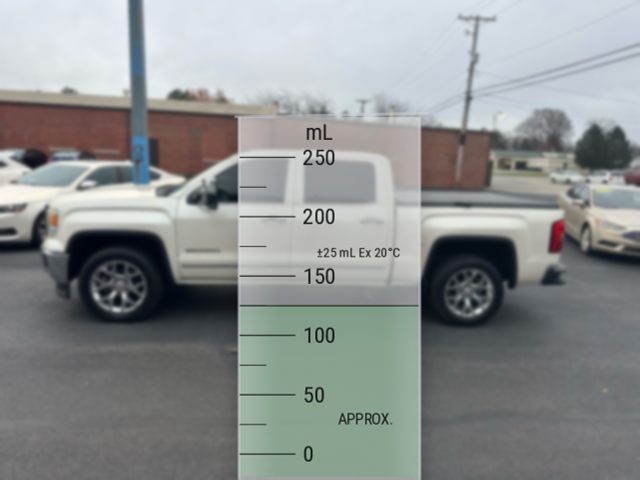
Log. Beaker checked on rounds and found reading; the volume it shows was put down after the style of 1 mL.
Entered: 125 mL
